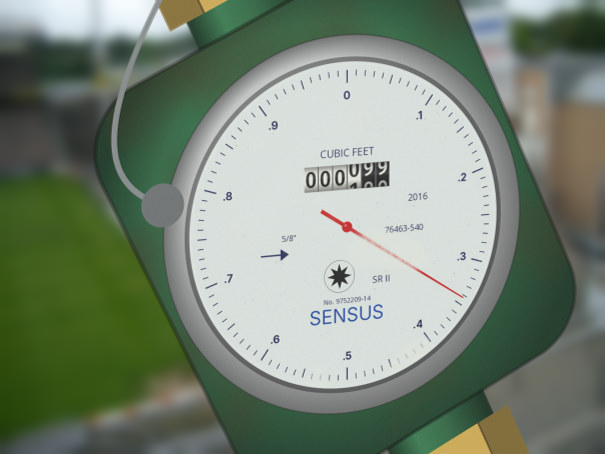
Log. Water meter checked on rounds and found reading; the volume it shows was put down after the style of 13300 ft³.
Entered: 99.34 ft³
